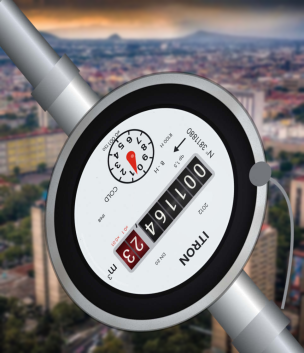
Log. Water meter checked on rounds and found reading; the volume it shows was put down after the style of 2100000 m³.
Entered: 1164.230 m³
